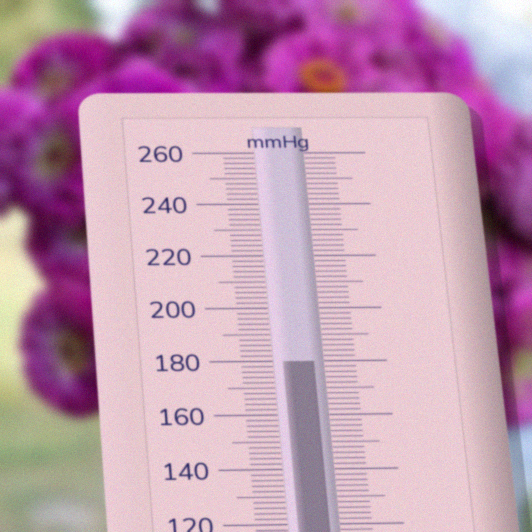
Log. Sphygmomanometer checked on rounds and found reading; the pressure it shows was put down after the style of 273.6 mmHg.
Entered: 180 mmHg
